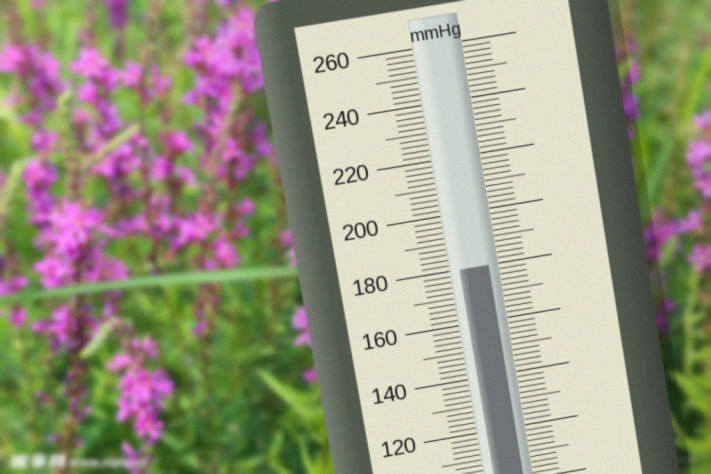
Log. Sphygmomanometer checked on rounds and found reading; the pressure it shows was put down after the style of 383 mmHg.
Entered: 180 mmHg
